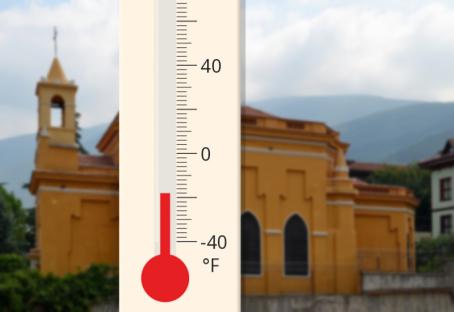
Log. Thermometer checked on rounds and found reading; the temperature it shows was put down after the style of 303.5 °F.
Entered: -18 °F
